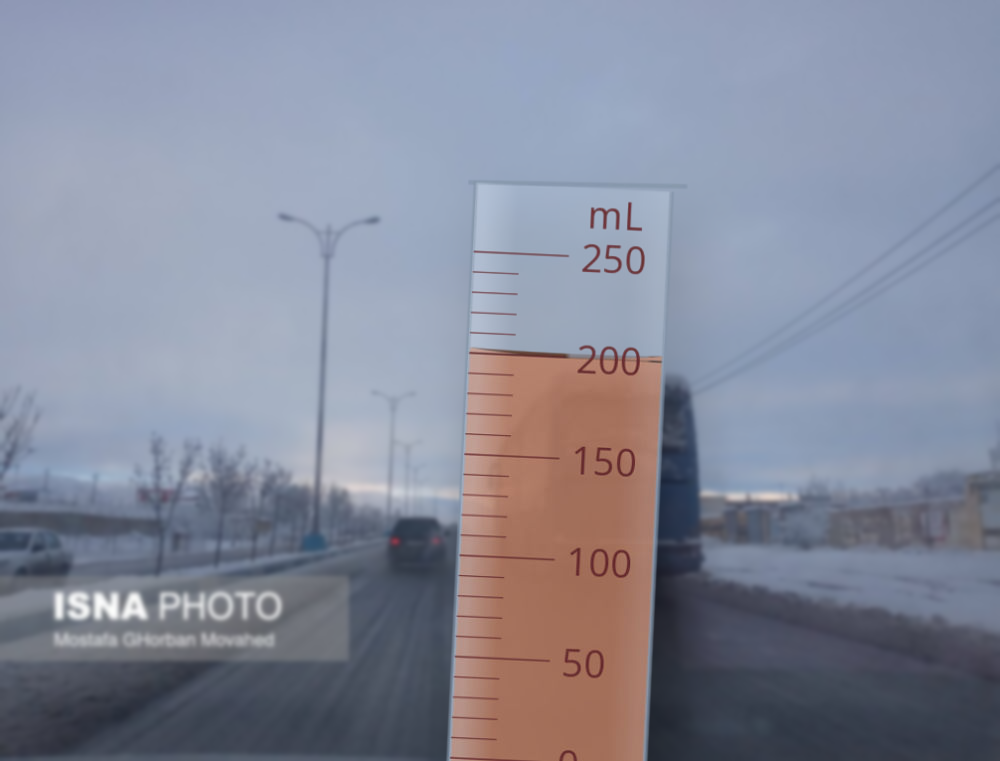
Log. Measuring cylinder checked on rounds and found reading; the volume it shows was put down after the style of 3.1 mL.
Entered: 200 mL
